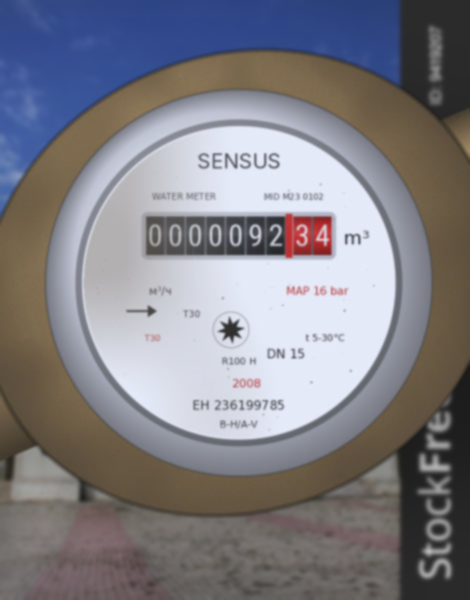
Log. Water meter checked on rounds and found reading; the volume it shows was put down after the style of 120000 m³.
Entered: 92.34 m³
